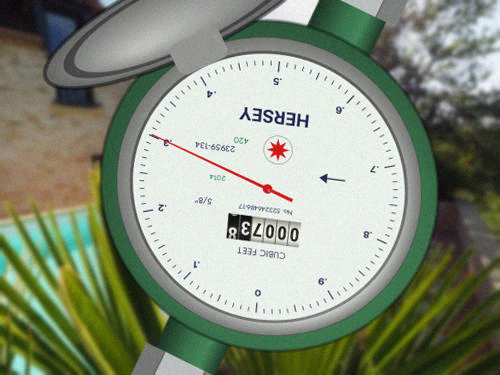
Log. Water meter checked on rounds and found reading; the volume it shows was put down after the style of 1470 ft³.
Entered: 738.30 ft³
